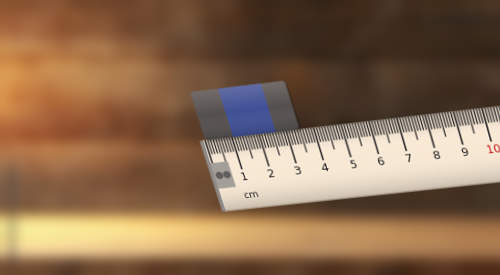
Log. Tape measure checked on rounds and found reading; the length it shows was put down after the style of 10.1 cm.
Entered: 3.5 cm
